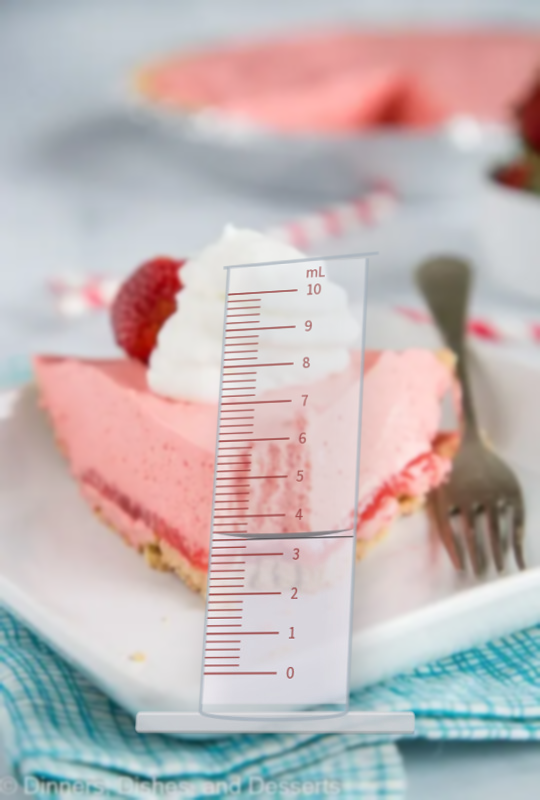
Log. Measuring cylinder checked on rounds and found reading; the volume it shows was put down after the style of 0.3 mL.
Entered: 3.4 mL
